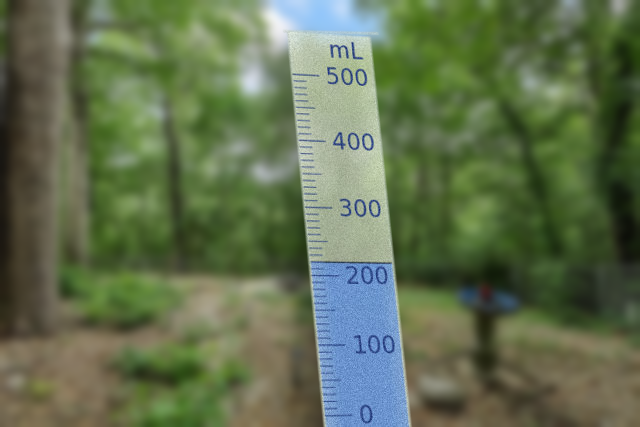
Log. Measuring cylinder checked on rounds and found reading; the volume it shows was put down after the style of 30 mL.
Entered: 220 mL
